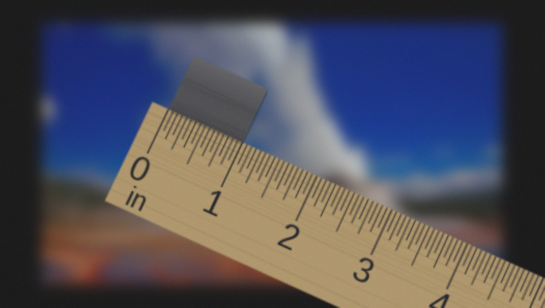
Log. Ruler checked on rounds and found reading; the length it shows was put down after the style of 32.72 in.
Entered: 1 in
